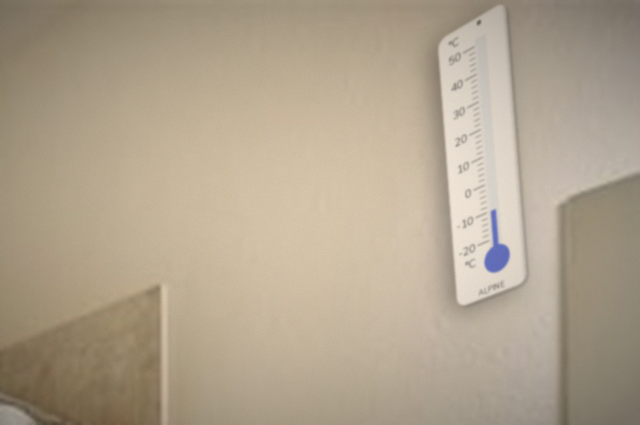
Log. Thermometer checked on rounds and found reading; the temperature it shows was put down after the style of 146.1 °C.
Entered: -10 °C
